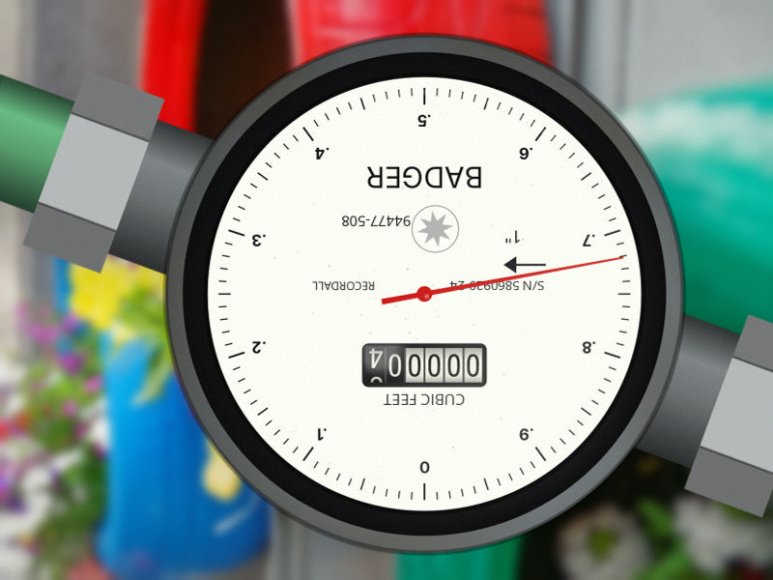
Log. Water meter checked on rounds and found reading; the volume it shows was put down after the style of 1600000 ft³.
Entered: 3.72 ft³
